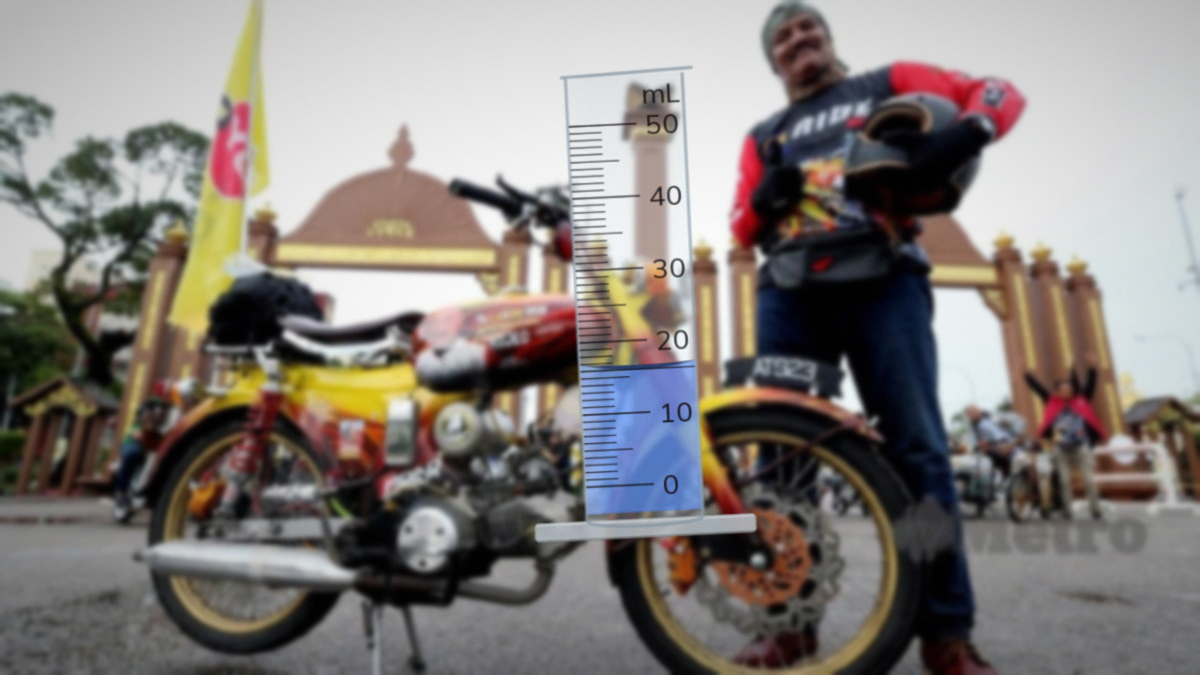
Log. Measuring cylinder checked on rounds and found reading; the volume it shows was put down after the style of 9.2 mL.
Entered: 16 mL
